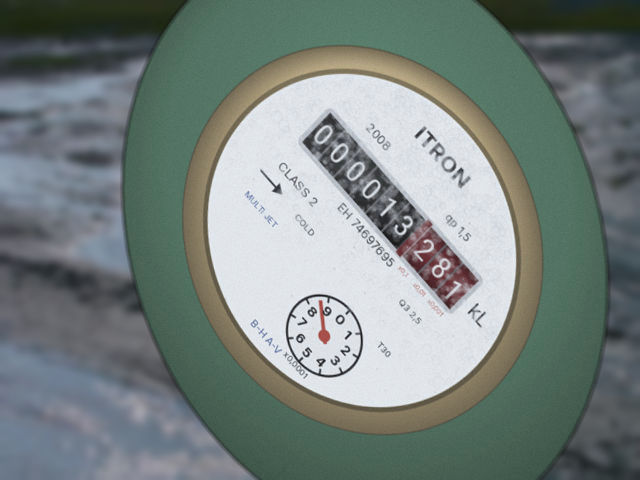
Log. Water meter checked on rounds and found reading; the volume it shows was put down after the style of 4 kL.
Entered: 13.2808 kL
